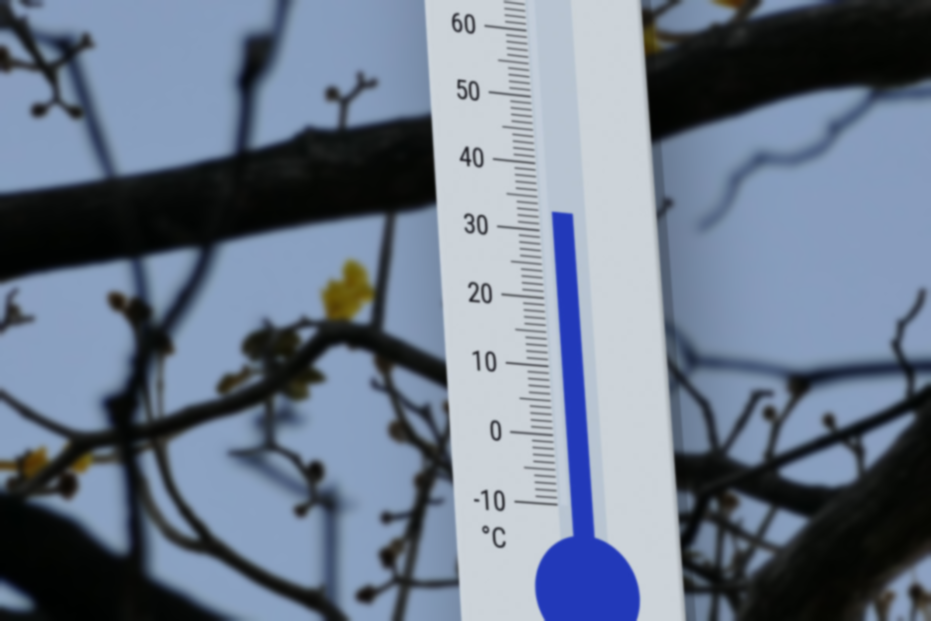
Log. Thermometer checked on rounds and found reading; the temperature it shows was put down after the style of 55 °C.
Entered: 33 °C
